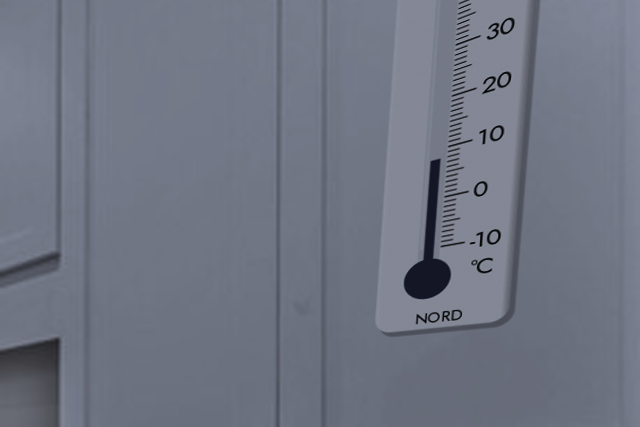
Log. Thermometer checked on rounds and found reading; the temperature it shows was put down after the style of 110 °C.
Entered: 8 °C
